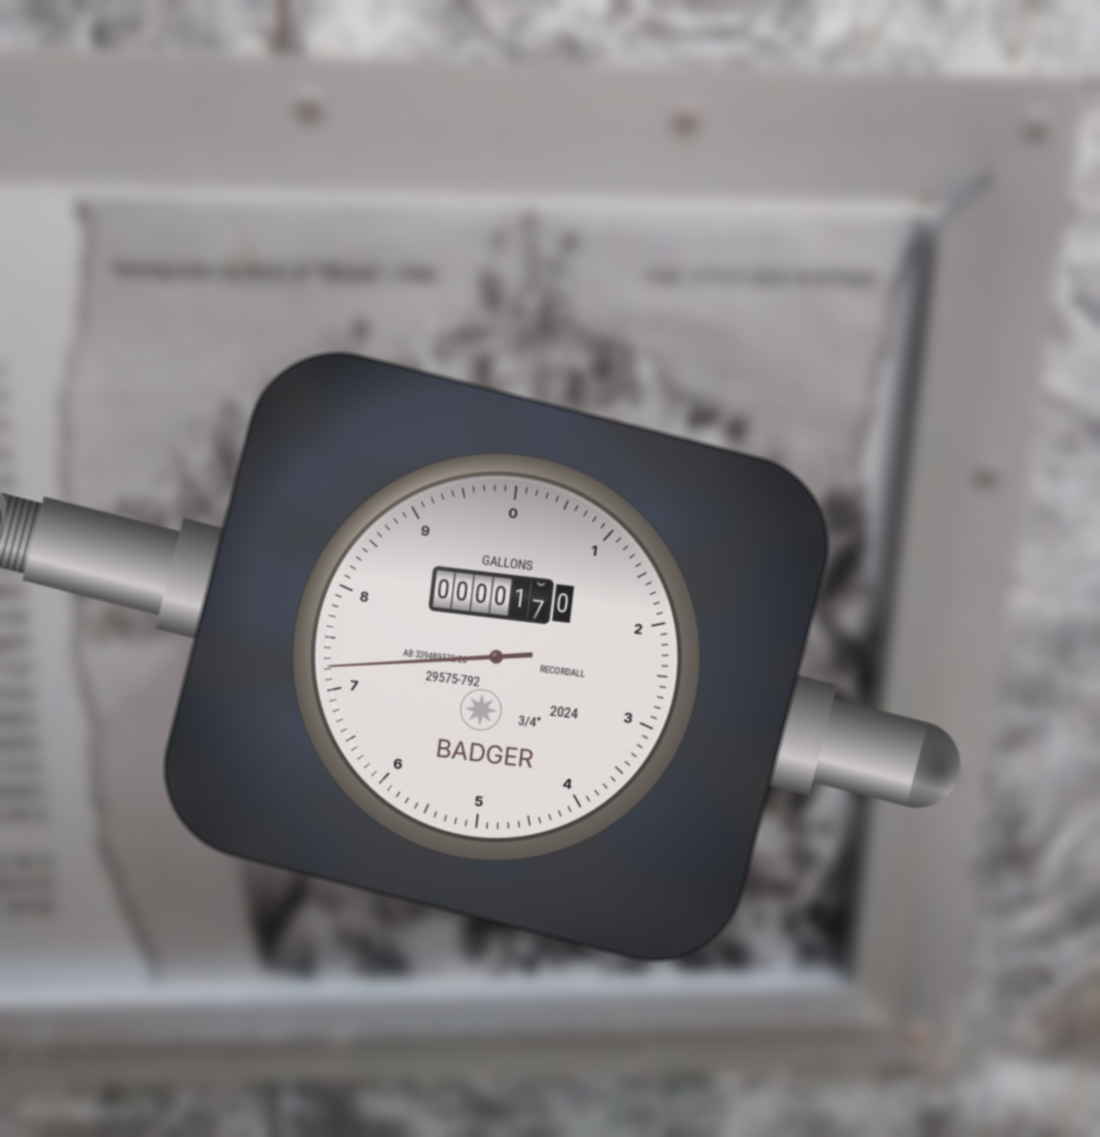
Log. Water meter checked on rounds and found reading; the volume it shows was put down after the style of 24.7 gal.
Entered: 167.2 gal
